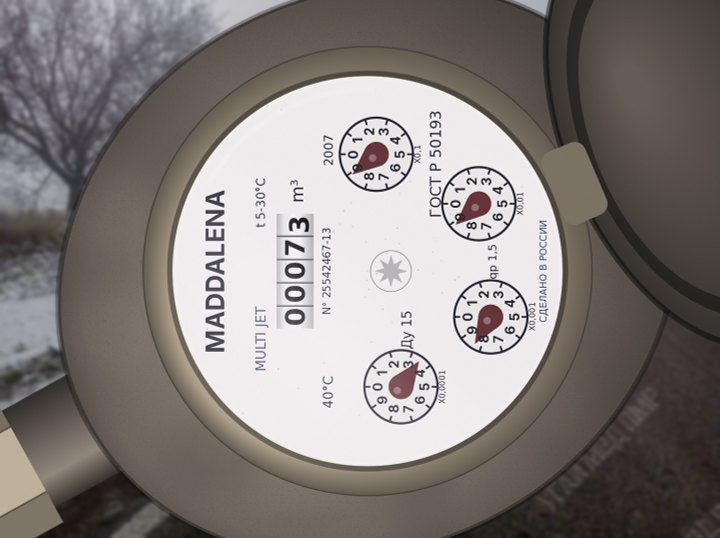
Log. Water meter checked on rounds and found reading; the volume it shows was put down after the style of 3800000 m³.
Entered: 72.8883 m³
